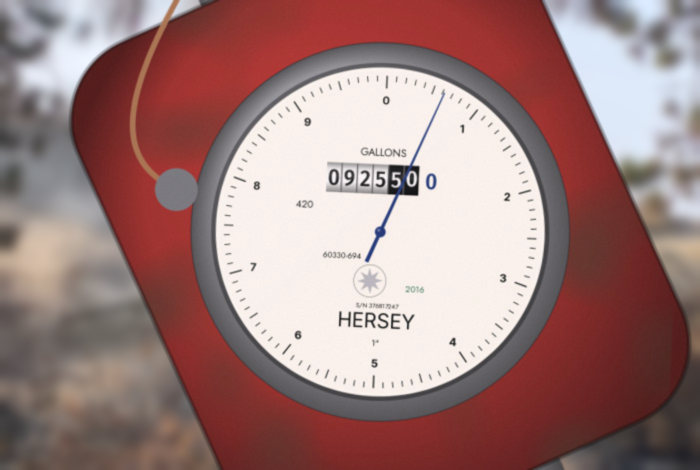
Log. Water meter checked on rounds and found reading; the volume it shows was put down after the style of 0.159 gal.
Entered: 925500.6 gal
